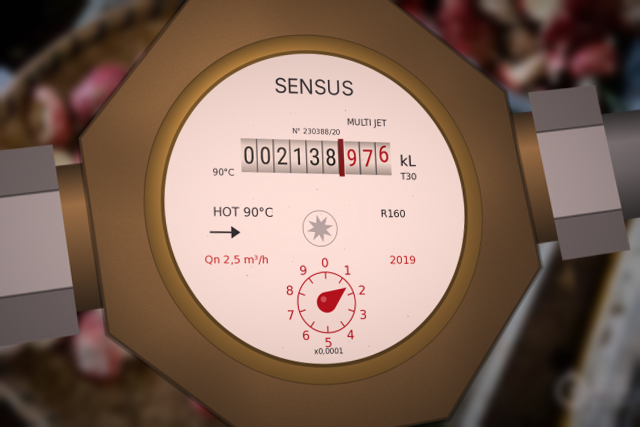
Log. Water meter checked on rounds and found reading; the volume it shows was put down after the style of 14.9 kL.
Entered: 2138.9761 kL
